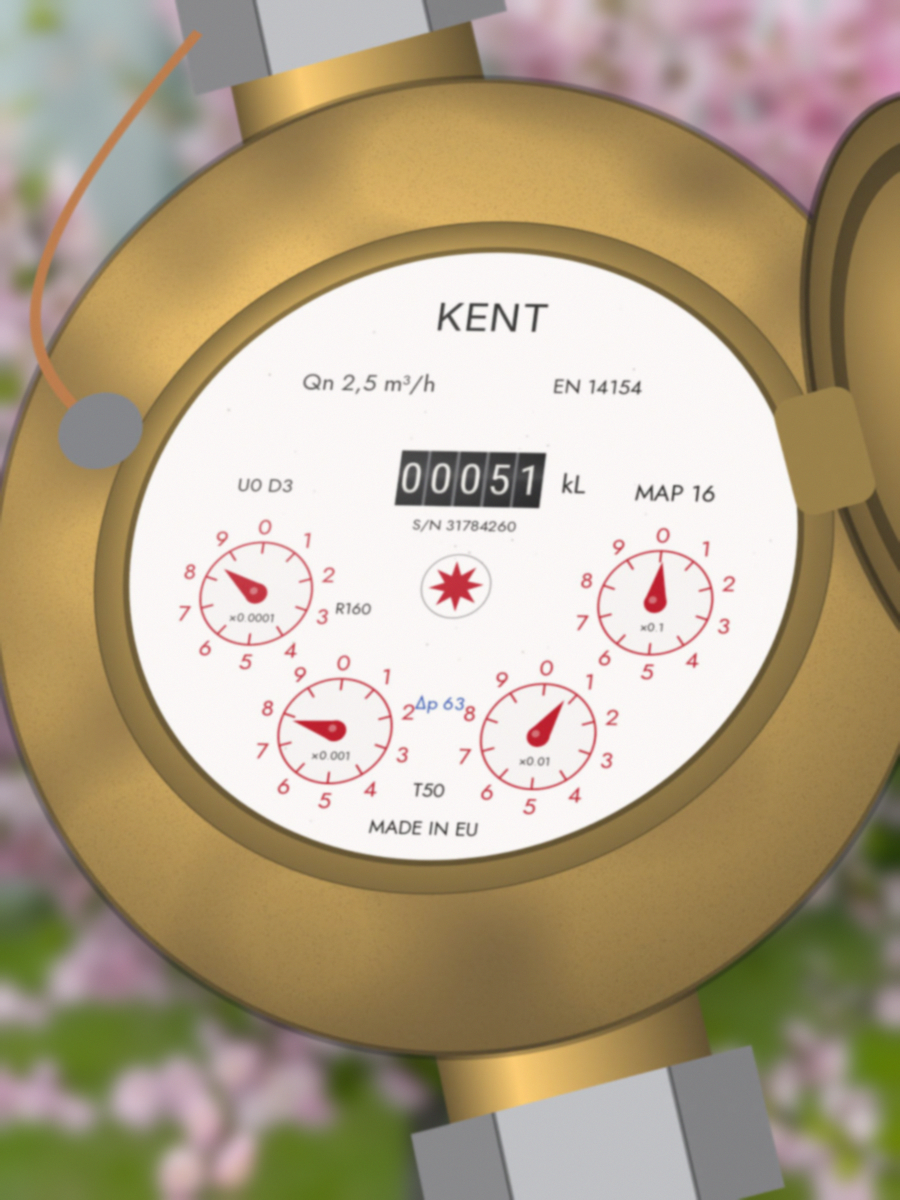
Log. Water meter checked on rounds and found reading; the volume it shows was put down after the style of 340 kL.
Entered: 51.0078 kL
